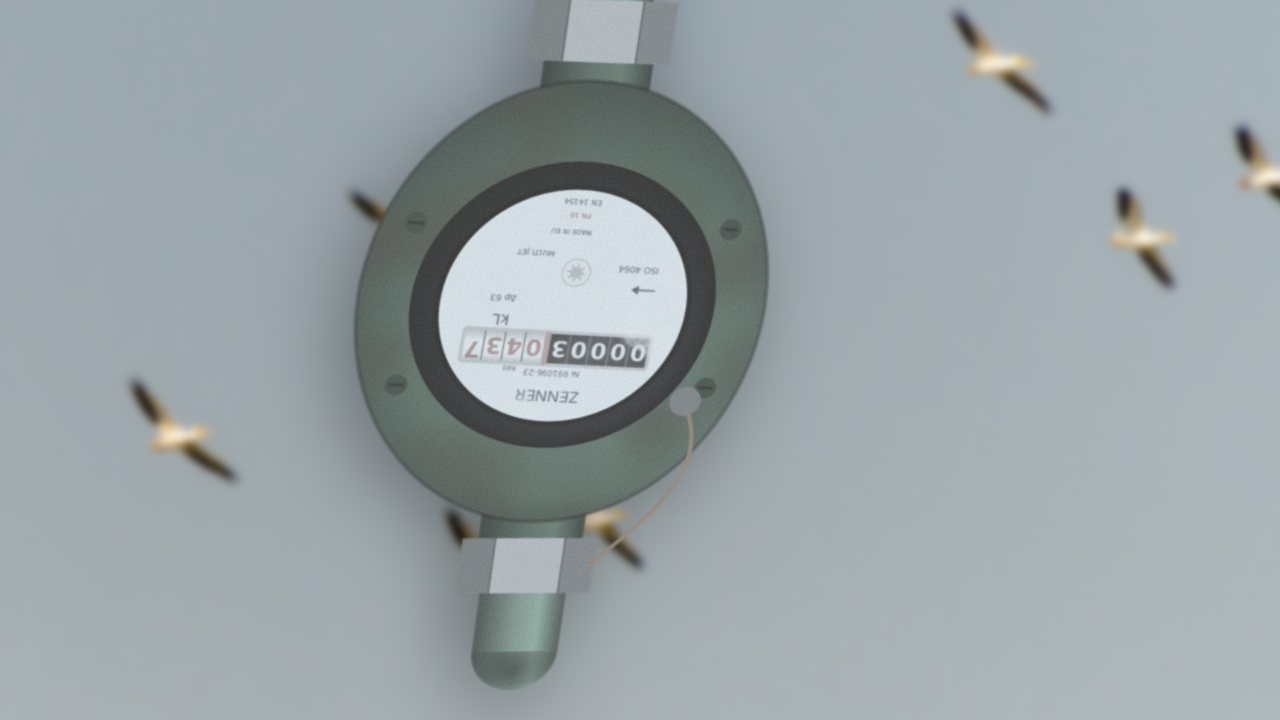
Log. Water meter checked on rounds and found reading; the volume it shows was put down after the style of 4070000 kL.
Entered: 3.0437 kL
